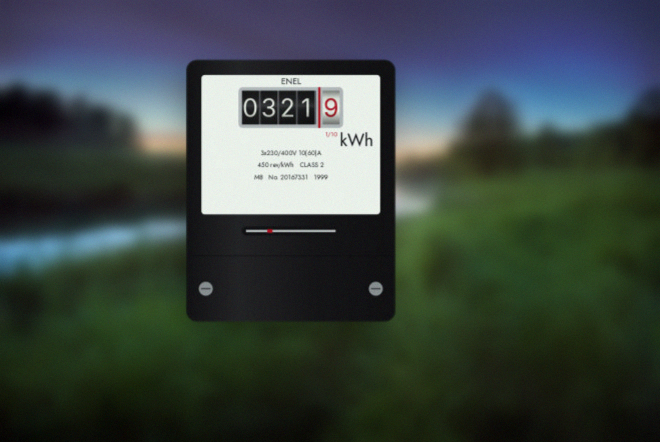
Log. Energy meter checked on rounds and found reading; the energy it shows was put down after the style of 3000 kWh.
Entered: 321.9 kWh
